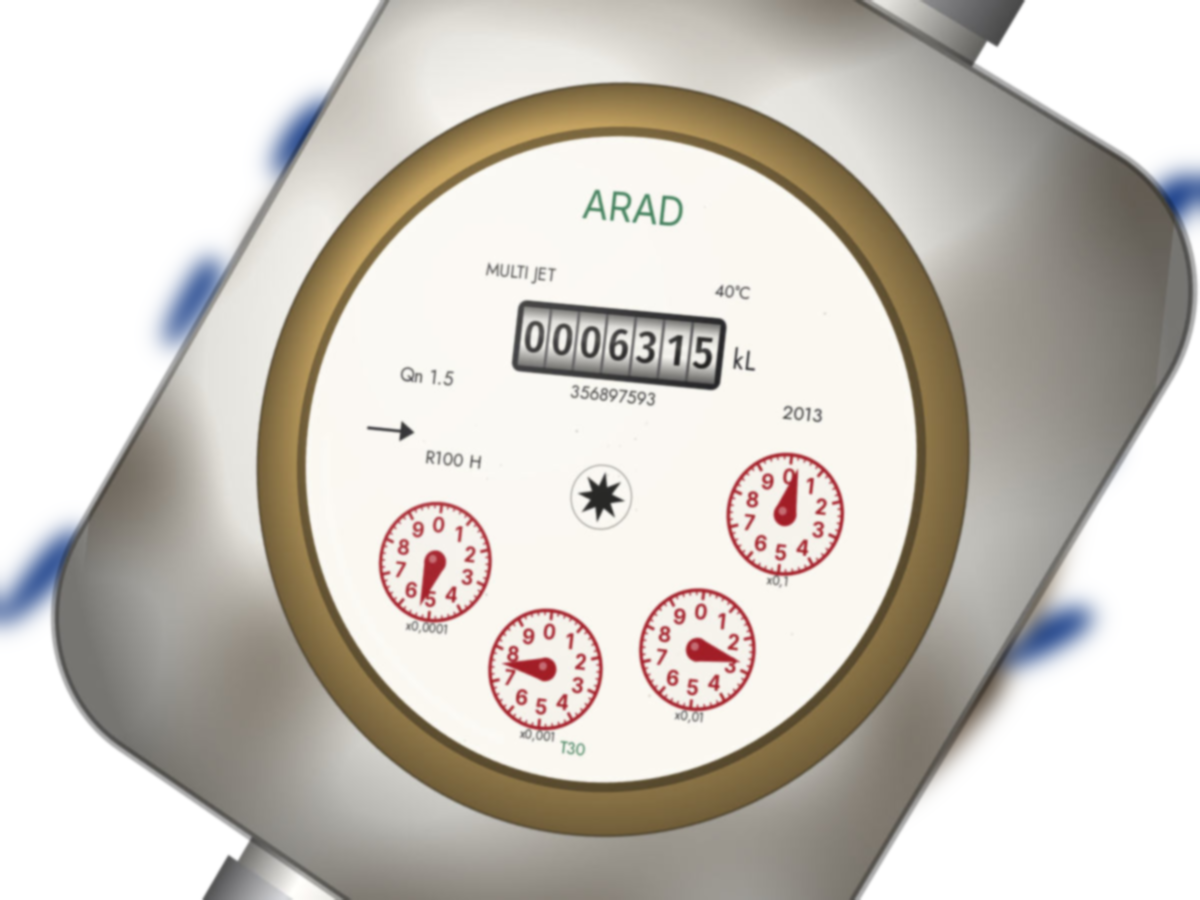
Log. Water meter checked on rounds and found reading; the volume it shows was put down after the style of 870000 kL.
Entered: 6315.0275 kL
